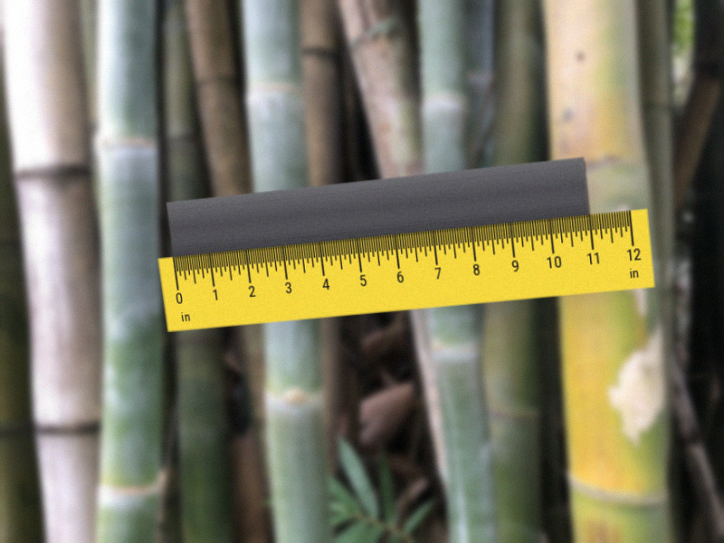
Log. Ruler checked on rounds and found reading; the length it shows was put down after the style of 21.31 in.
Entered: 11 in
